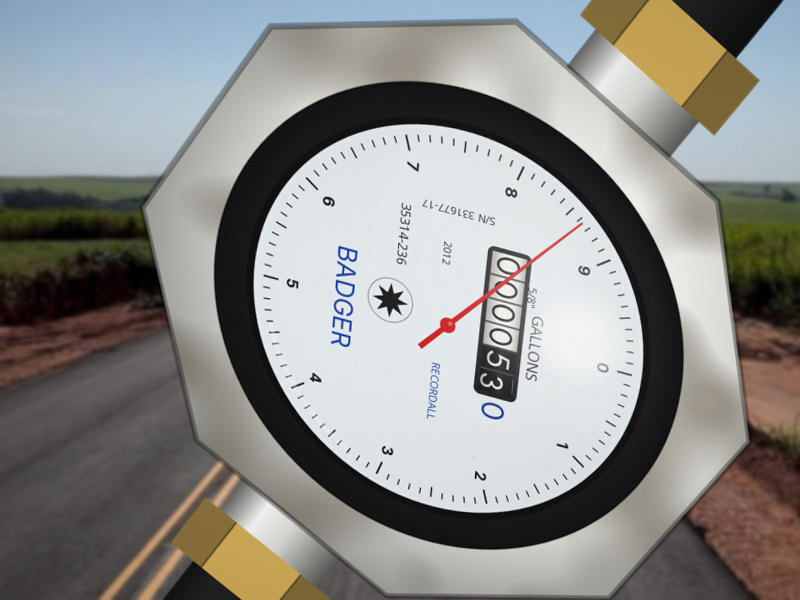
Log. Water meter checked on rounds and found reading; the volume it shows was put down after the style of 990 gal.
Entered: 528.6 gal
